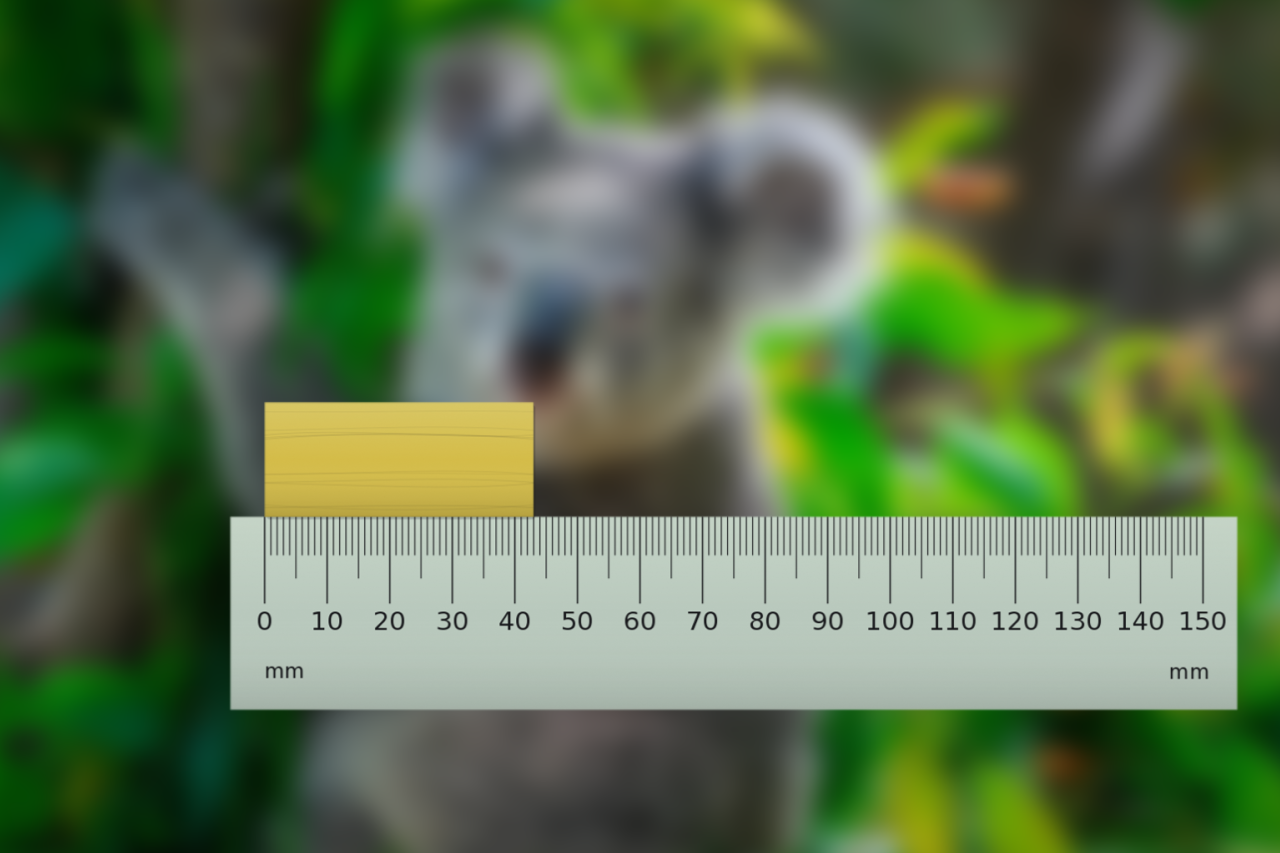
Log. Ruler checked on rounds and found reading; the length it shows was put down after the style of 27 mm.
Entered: 43 mm
